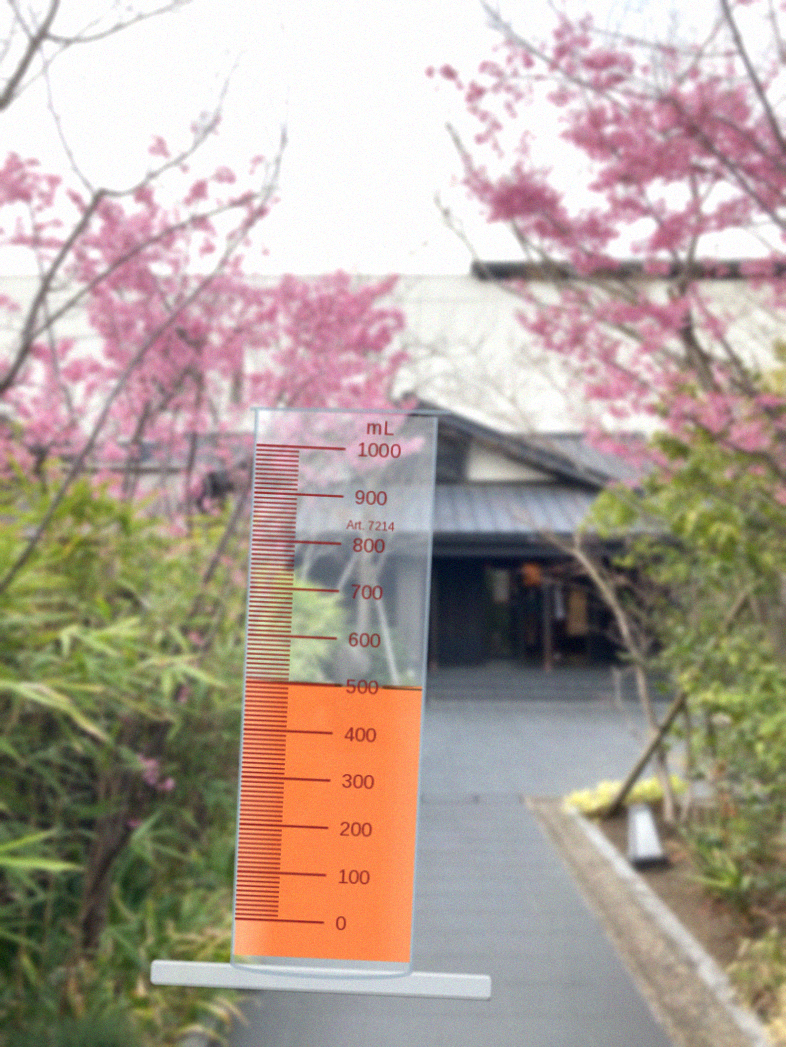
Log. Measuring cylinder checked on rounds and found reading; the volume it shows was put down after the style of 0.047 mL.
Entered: 500 mL
